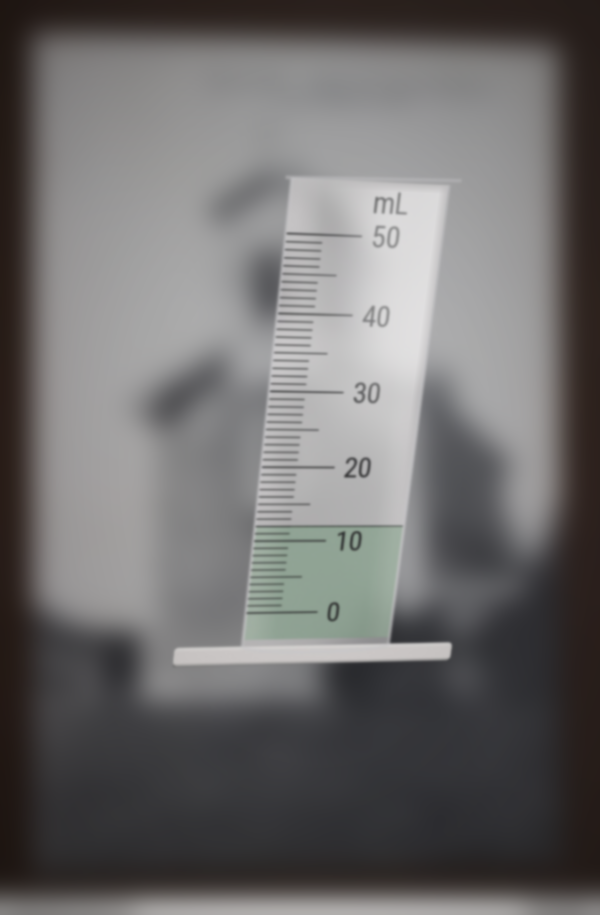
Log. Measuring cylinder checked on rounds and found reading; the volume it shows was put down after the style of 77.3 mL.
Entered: 12 mL
